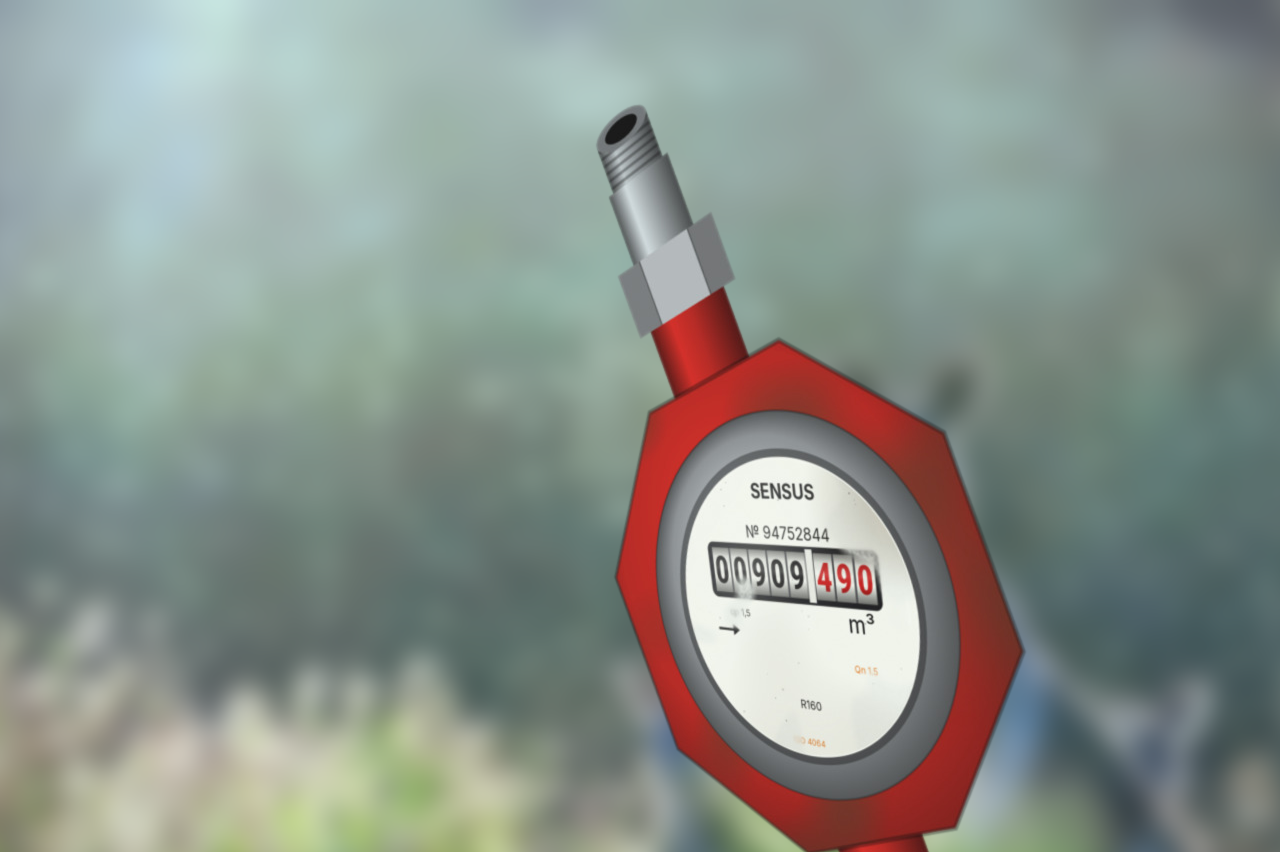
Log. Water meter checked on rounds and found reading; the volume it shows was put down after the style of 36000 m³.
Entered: 909.490 m³
